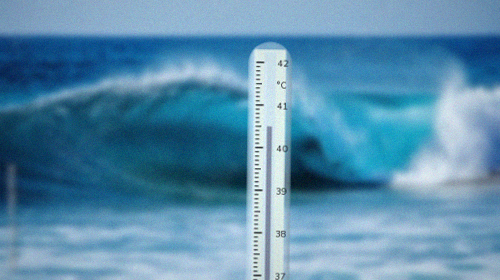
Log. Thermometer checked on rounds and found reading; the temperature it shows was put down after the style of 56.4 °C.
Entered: 40.5 °C
